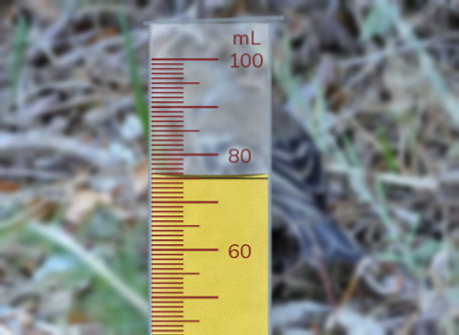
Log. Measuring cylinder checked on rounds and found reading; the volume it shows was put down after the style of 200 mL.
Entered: 75 mL
